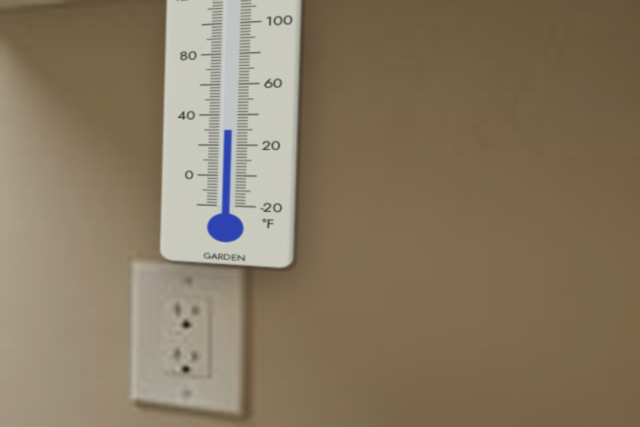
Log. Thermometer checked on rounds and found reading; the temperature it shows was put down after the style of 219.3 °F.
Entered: 30 °F
